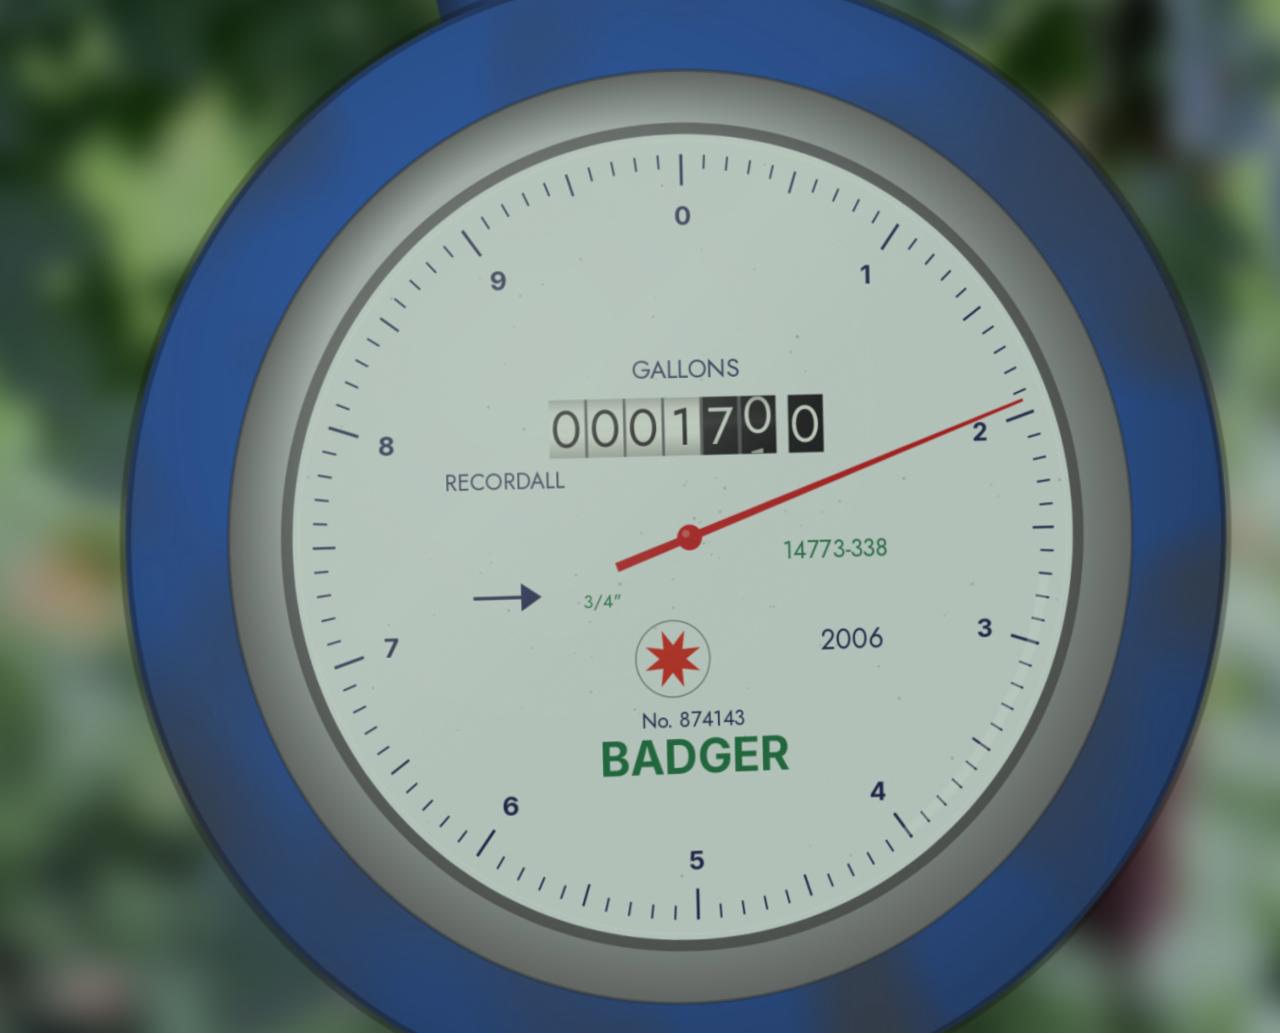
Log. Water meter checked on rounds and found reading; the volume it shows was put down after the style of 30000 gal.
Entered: 1701.9 gal
